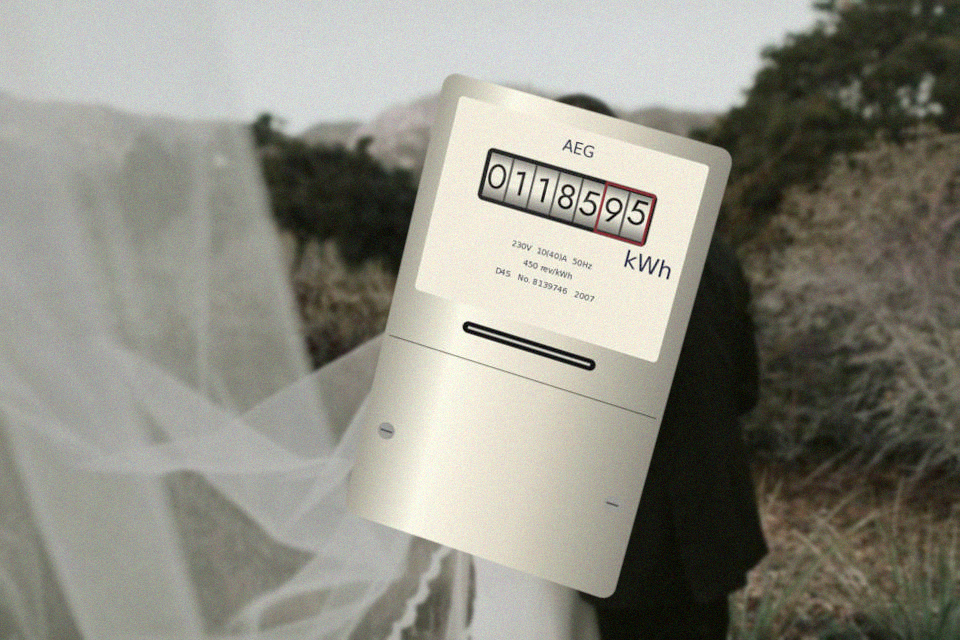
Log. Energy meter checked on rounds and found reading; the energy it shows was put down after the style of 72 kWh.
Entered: 1185.95 kWh
